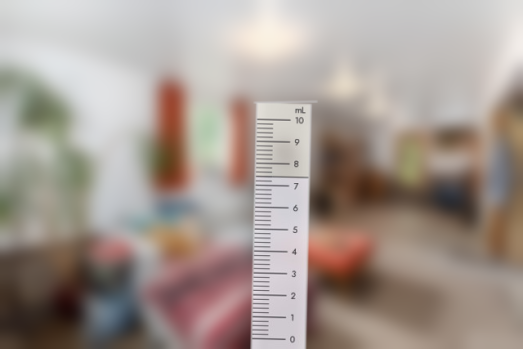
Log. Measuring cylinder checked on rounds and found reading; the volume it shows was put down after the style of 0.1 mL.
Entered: 7.4 mL
